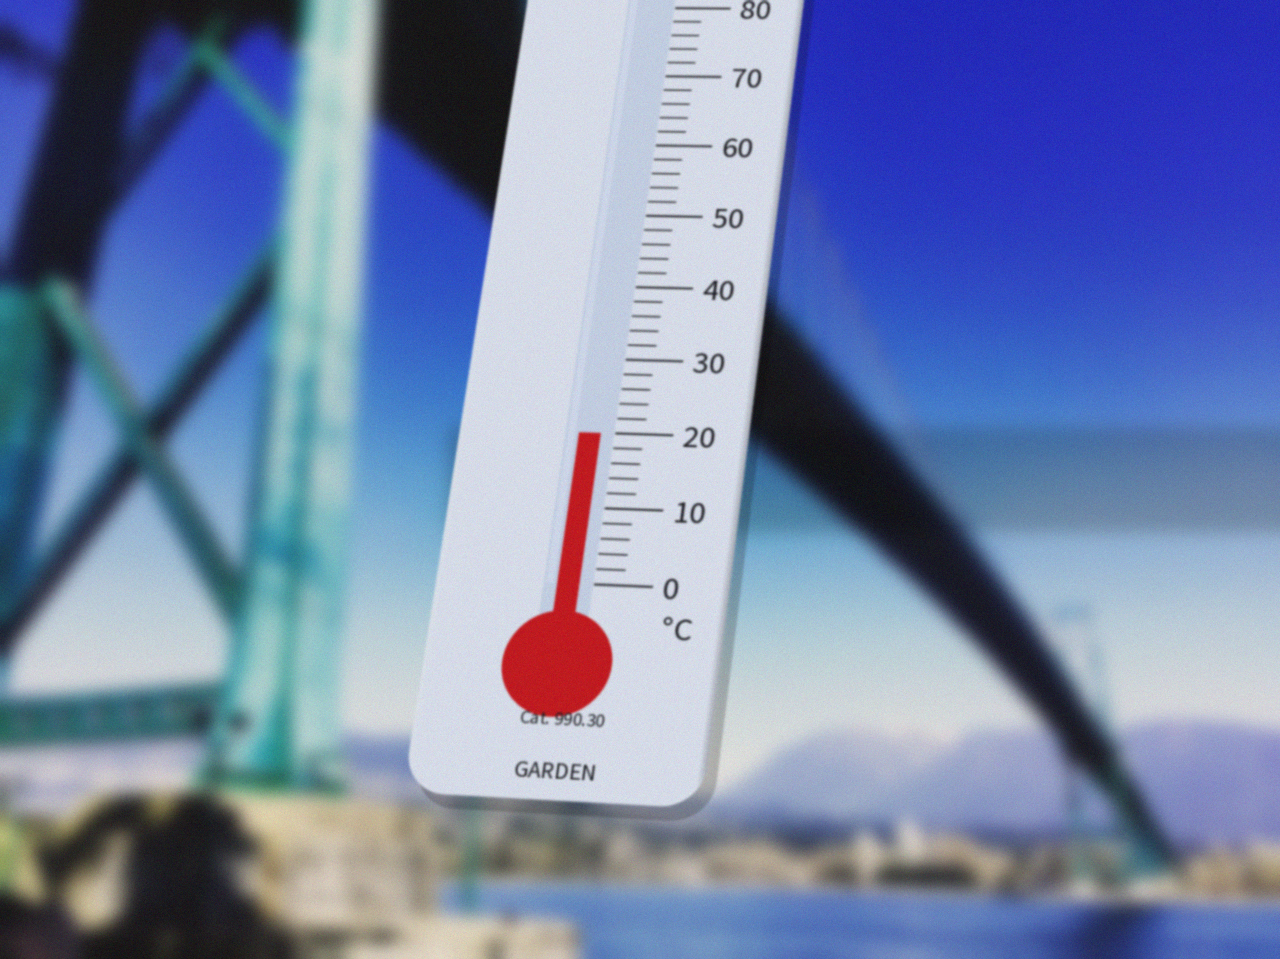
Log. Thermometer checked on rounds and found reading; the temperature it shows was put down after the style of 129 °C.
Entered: 20 °C
